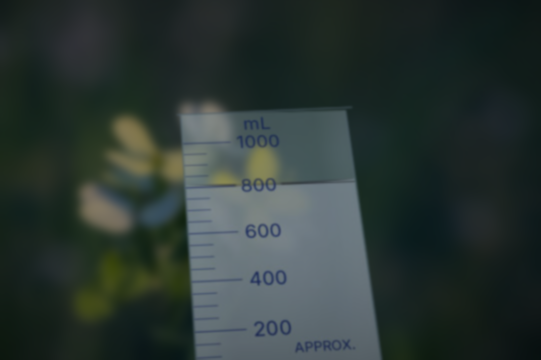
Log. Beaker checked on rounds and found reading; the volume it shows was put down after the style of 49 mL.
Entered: 800 mL
